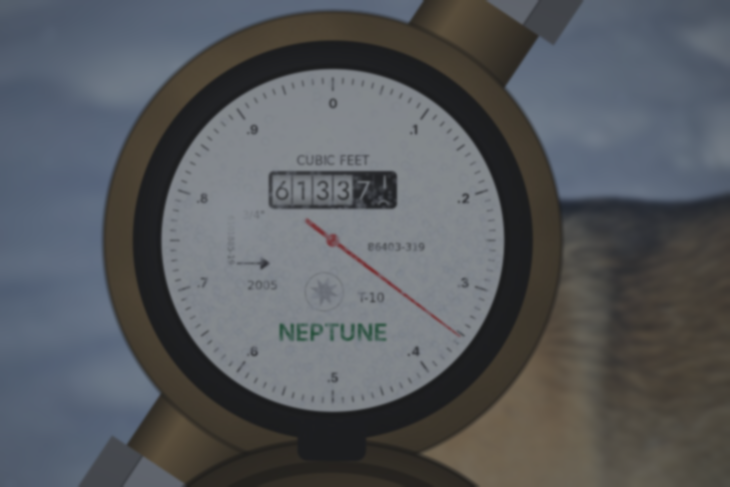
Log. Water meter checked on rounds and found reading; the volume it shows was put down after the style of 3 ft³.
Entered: 613371.35 ft³
